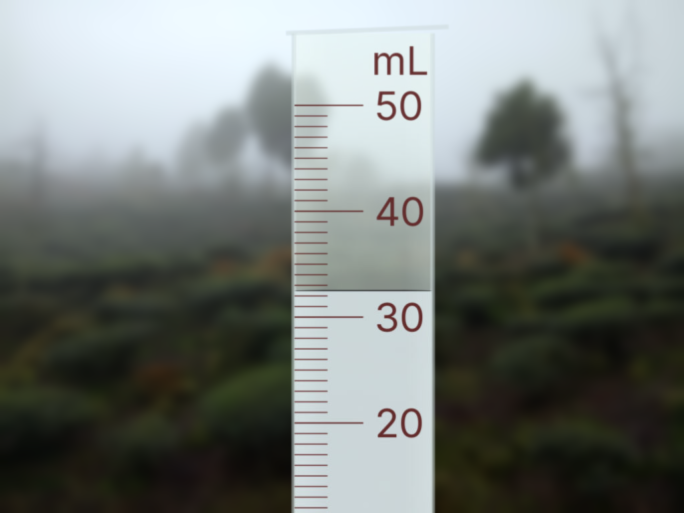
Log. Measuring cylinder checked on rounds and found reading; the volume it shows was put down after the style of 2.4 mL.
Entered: 32.5 mL
